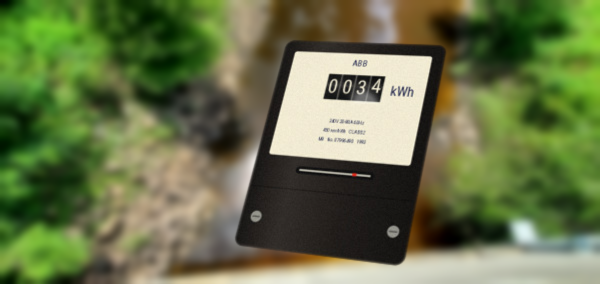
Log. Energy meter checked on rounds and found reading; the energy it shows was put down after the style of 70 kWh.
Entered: 34 kWh
